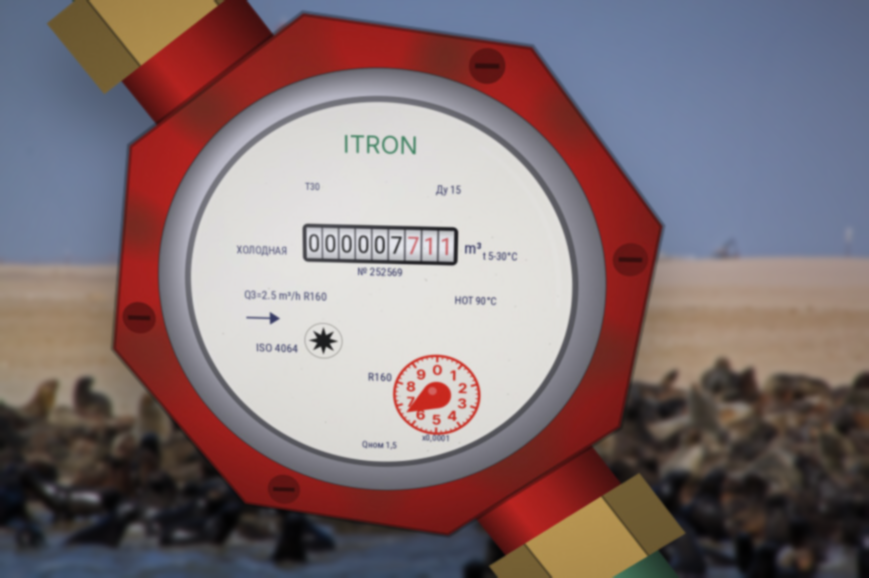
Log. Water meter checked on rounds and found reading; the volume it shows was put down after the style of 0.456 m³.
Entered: 7.7116 m³
